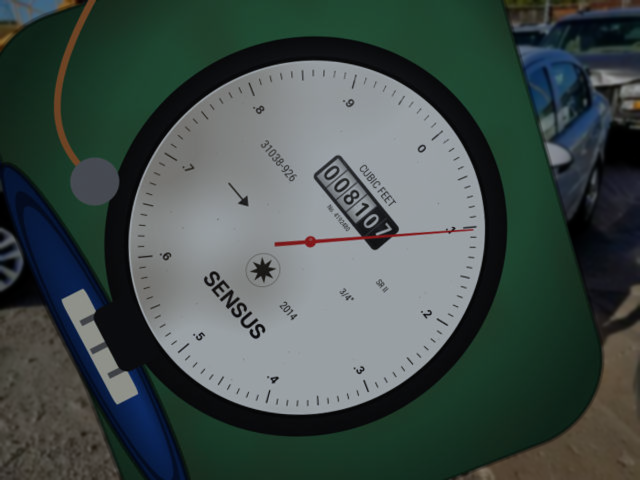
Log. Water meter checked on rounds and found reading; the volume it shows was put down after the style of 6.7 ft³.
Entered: 8107.10 ft³
